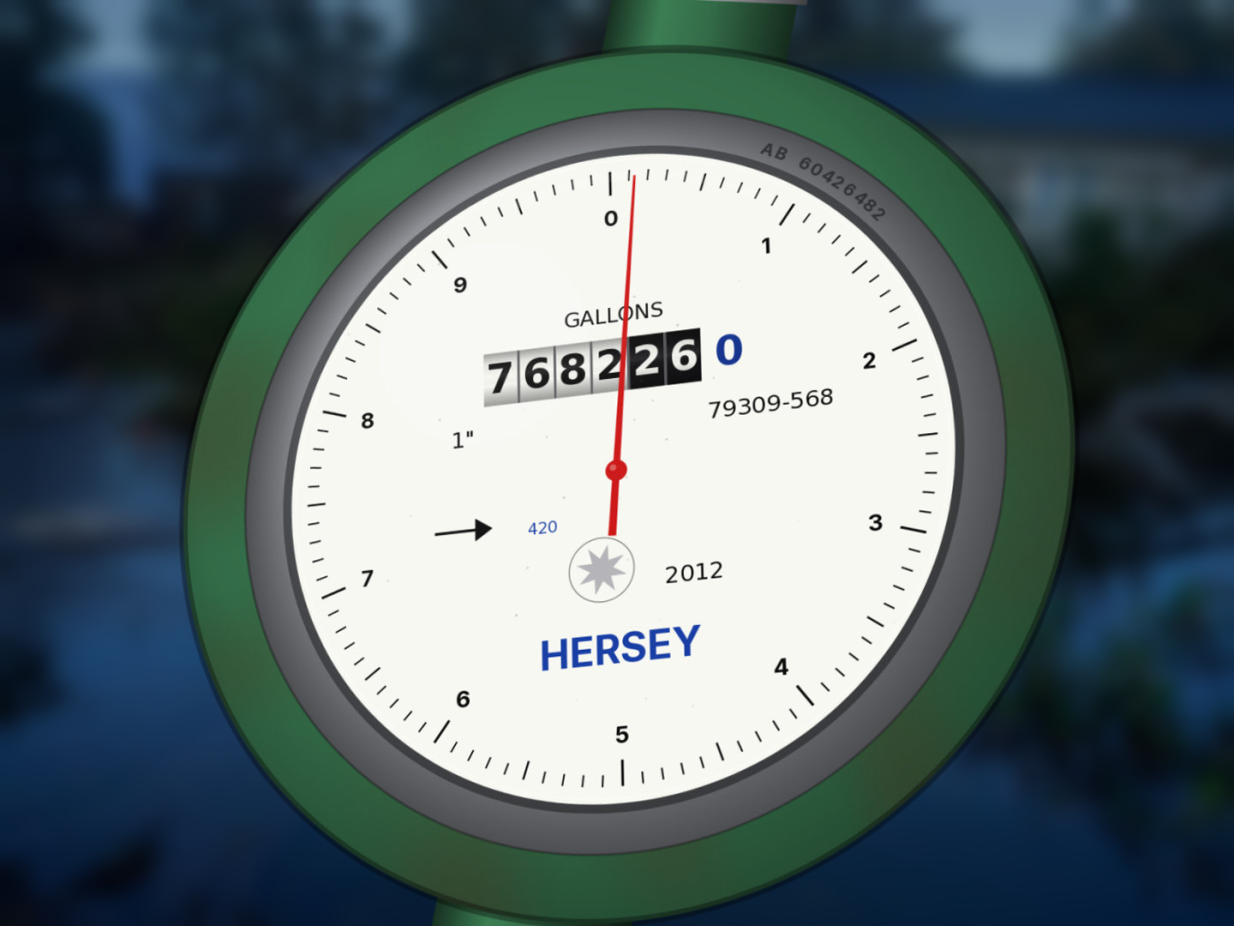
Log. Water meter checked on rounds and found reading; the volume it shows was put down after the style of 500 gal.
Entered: 7682260.1 gal
